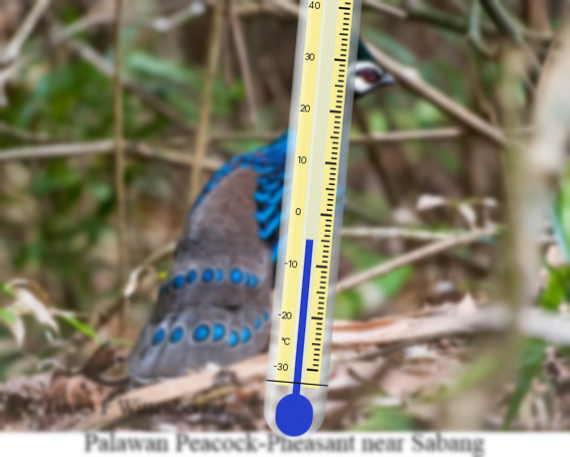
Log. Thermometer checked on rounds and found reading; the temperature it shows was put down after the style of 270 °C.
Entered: -5 °C
